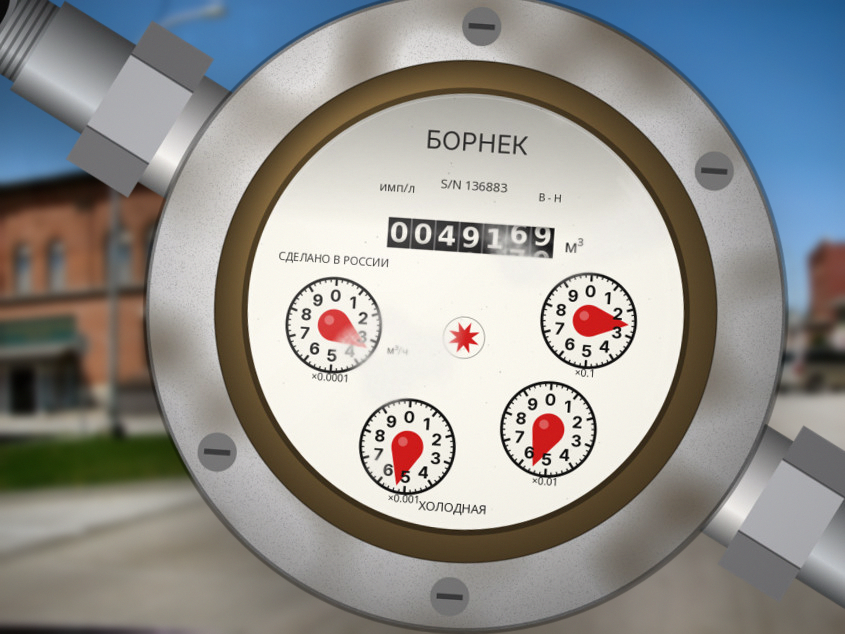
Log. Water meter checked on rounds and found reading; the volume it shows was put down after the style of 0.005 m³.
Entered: 49169.2553 m³
